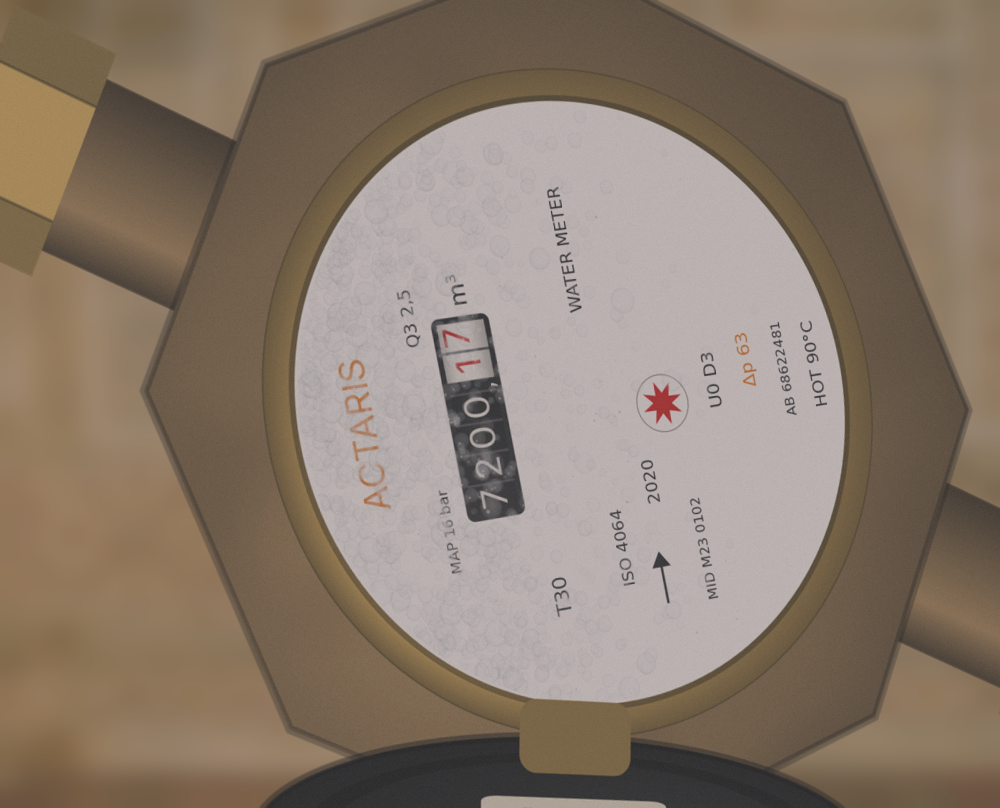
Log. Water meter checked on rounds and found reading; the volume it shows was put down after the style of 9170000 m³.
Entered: 7200.17 m³
